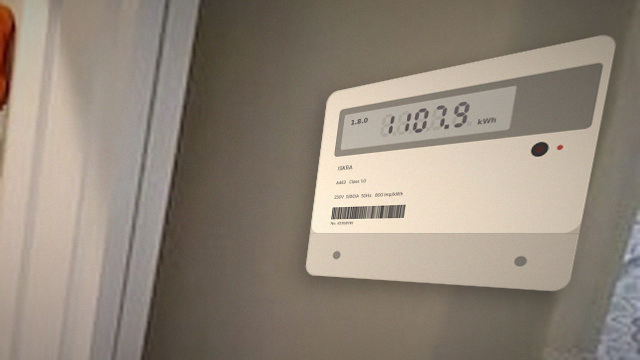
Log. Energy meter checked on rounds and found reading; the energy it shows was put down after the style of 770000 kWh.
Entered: 1107.9 kWh
